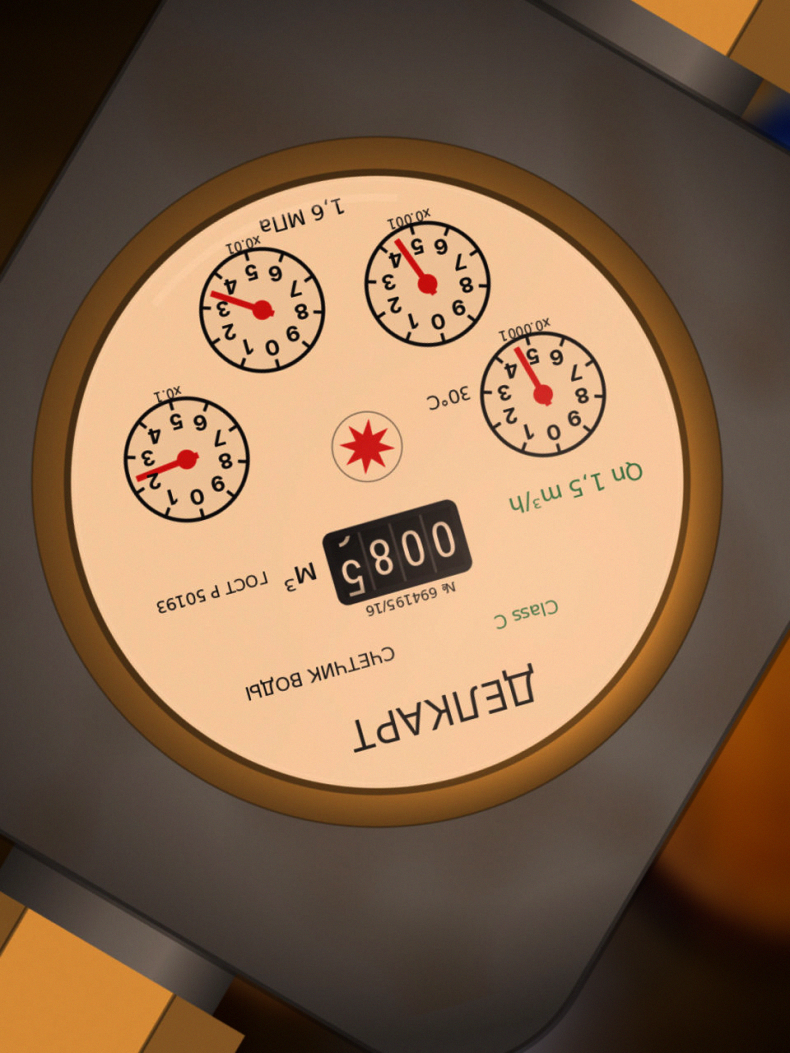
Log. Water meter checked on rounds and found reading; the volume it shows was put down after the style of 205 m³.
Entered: 85.2344 m³
